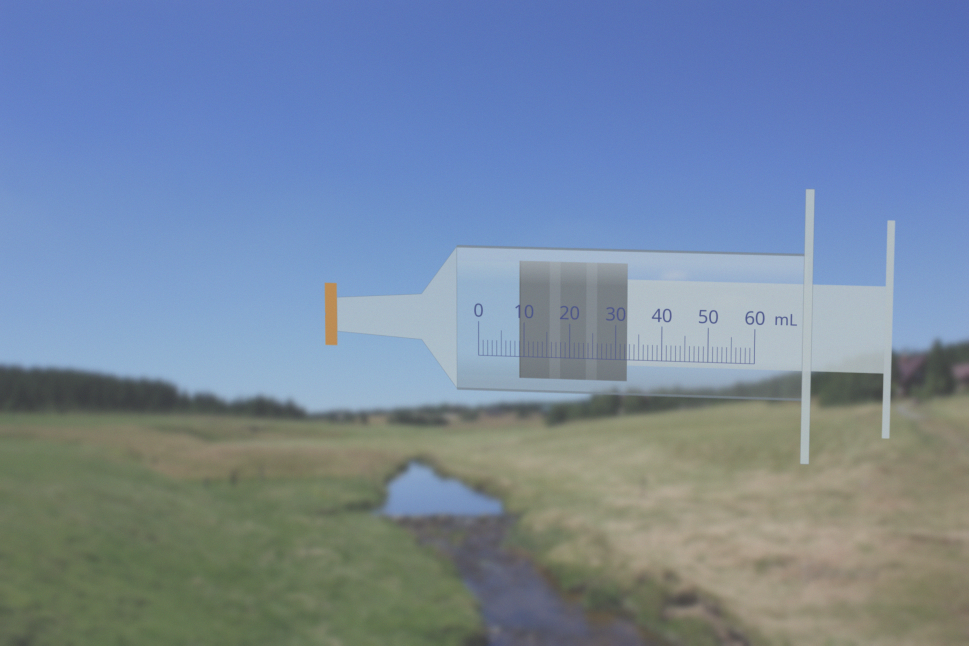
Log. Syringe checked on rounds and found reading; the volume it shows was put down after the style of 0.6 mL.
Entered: 9 mL
